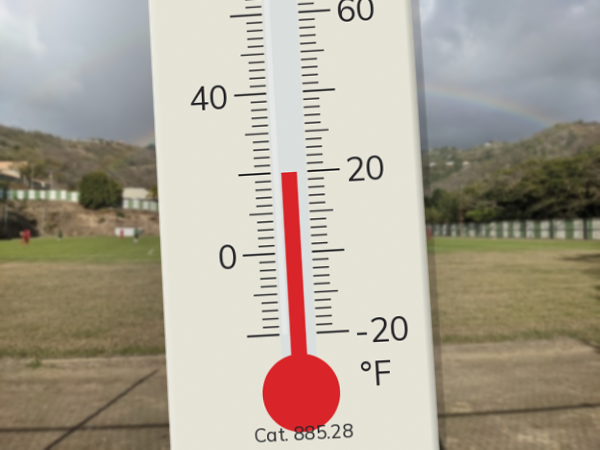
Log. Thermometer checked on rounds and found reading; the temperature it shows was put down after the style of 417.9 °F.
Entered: 20 °F
